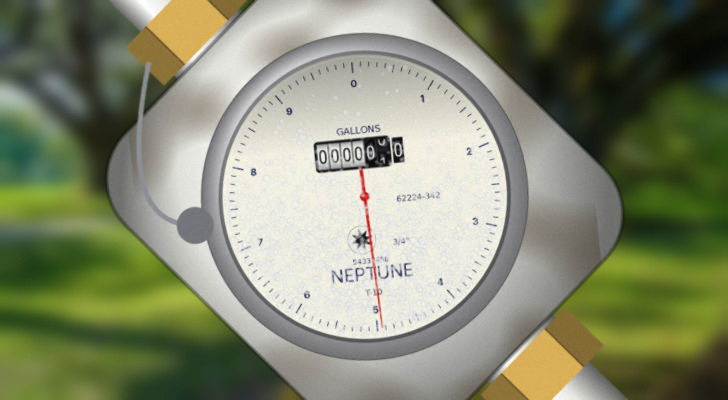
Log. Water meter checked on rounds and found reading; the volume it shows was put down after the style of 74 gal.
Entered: 4.9 gal
